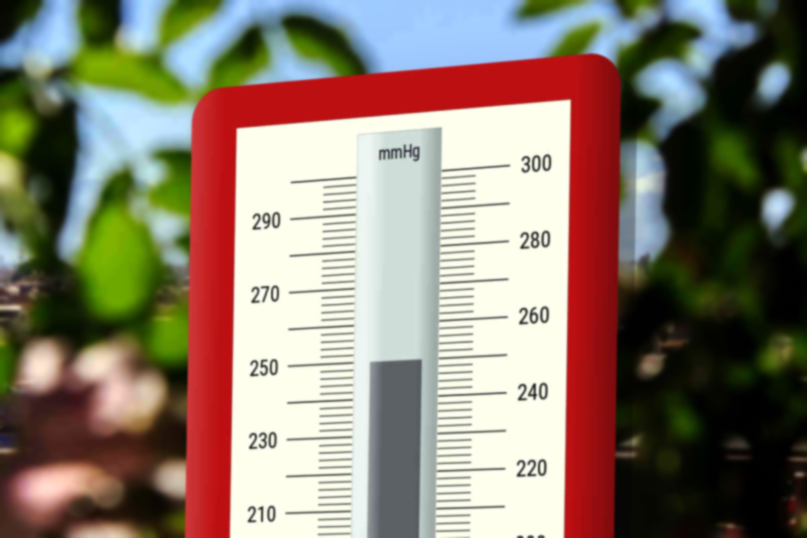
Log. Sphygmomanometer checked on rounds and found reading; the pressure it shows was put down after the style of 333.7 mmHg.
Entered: 250 mmHg
